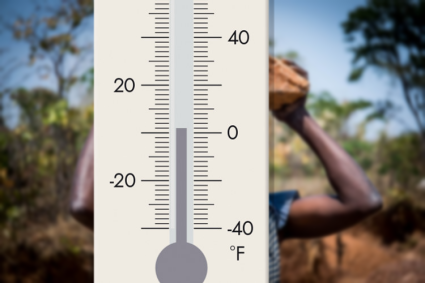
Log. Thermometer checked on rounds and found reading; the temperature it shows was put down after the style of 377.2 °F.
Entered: 2 °F
